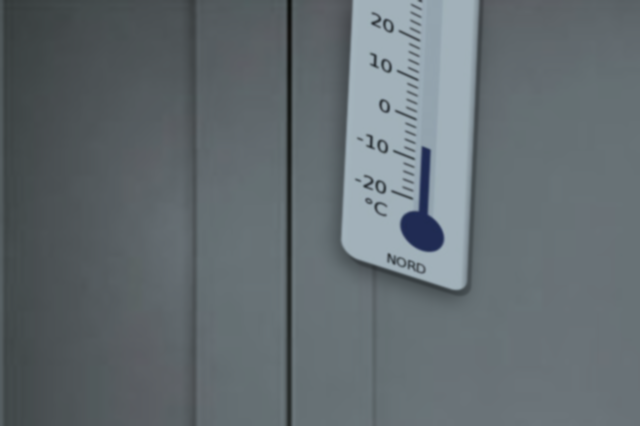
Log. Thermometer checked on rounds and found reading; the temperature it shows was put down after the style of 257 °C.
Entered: -6 °C
